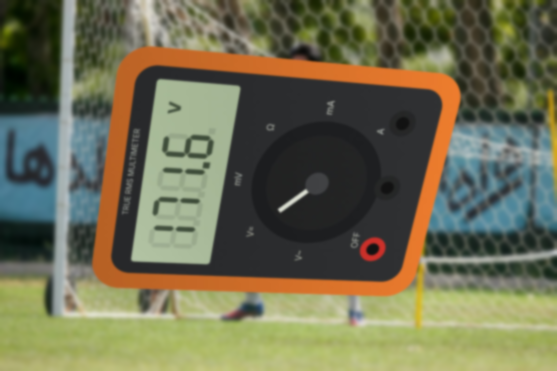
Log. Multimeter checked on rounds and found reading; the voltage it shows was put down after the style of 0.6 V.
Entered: 171.6 V
